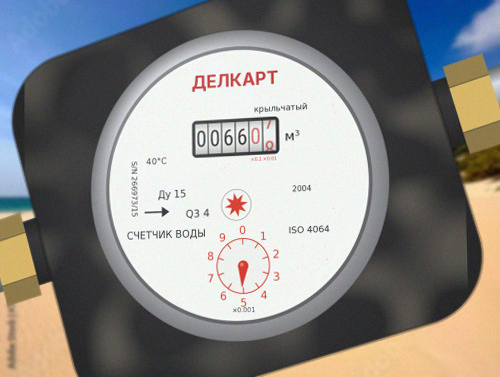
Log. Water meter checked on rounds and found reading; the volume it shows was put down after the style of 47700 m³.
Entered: 66.075 m³
